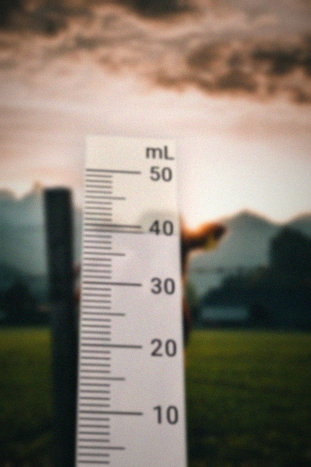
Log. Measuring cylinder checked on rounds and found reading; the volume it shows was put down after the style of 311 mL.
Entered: 39 mL
